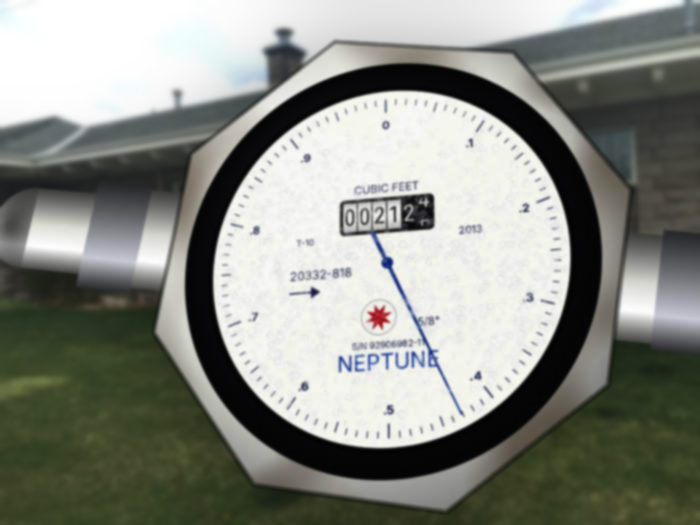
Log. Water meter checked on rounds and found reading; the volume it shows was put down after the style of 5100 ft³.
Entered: 2124.43 ft³
